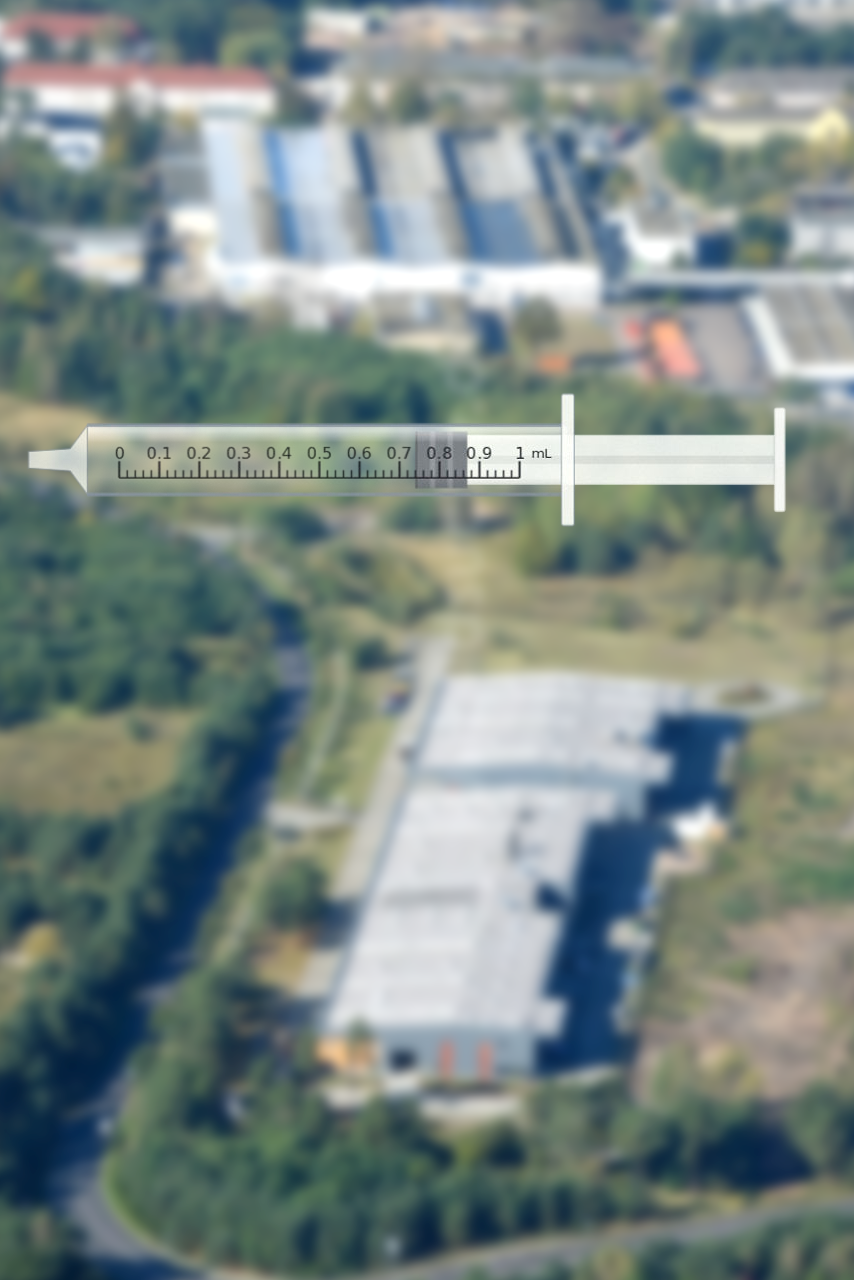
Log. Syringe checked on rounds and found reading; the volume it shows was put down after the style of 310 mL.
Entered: 0.74 mL
